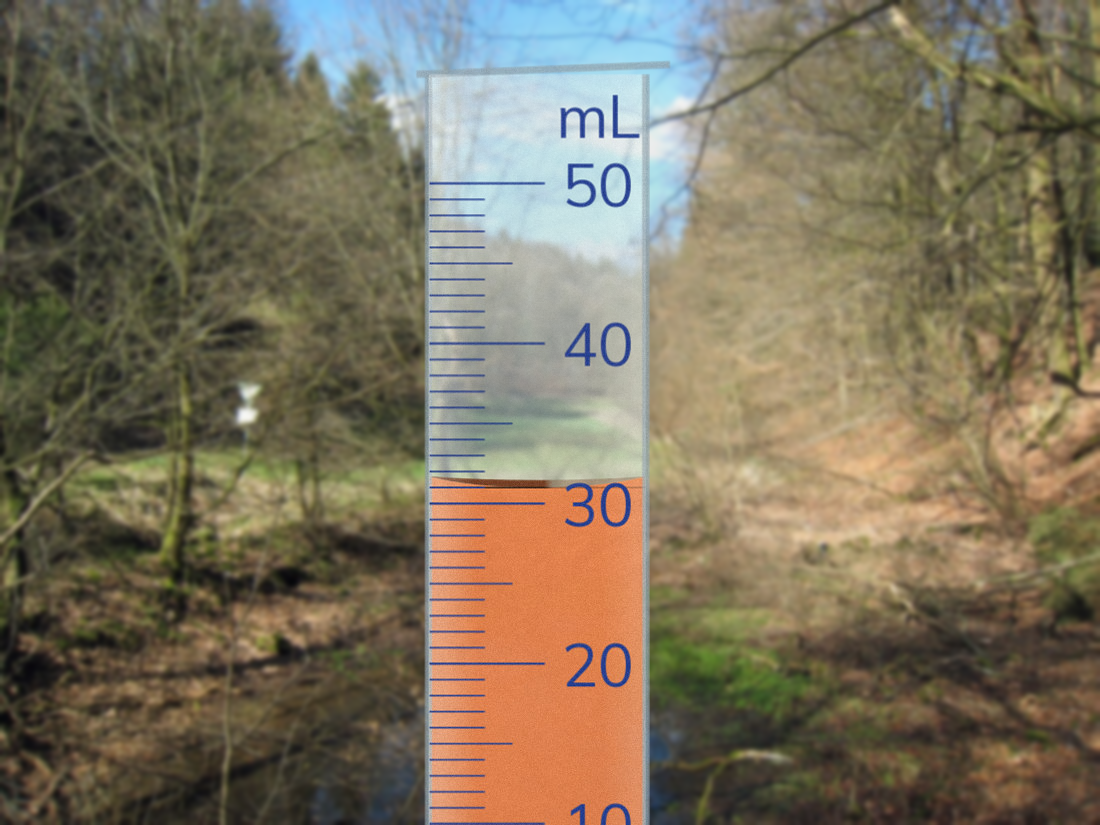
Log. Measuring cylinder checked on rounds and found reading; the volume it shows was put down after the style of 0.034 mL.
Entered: 31 mL
